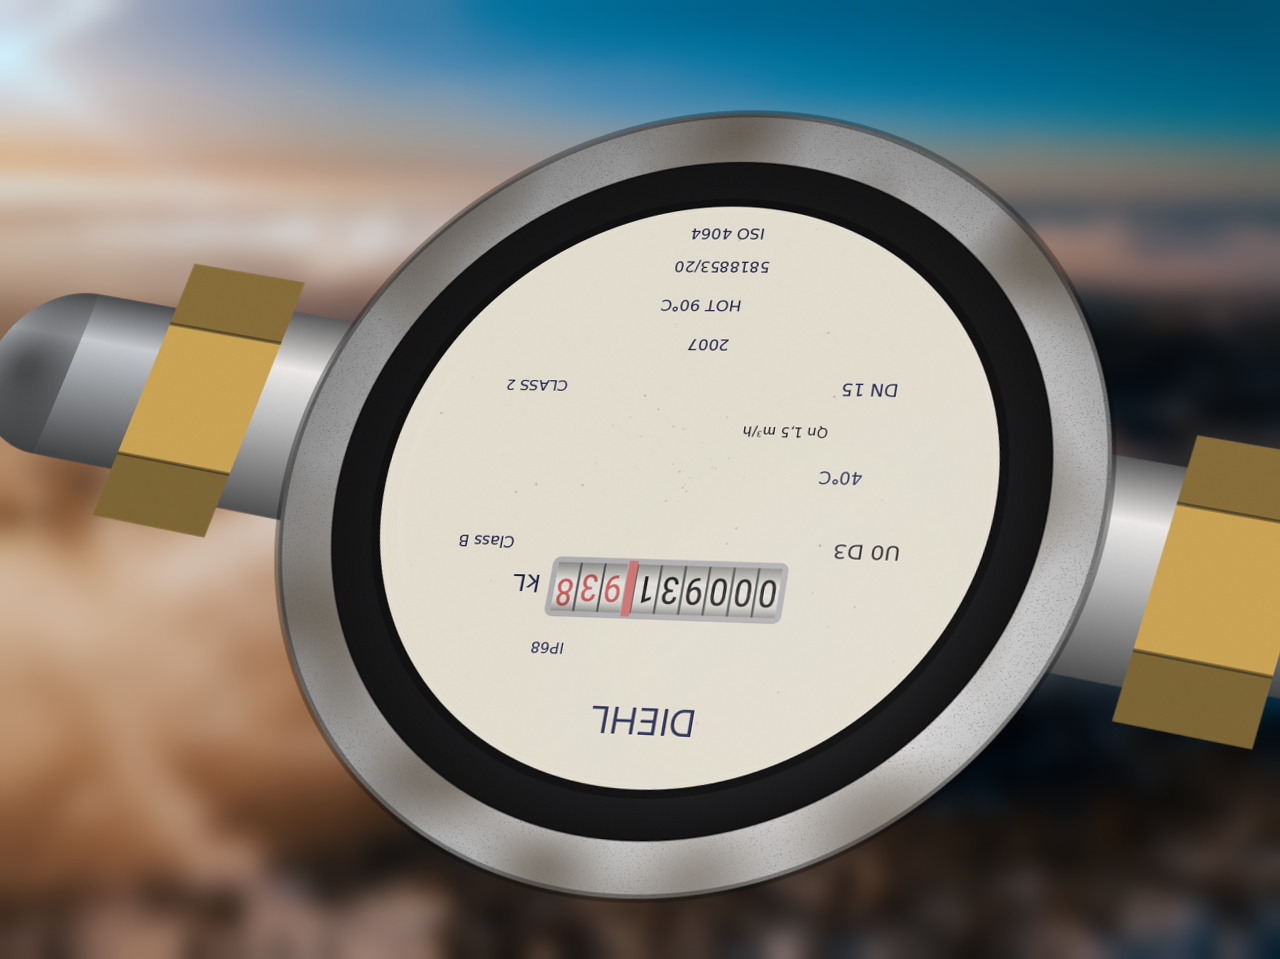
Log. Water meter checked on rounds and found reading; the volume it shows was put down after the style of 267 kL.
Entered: 931.938 kL
